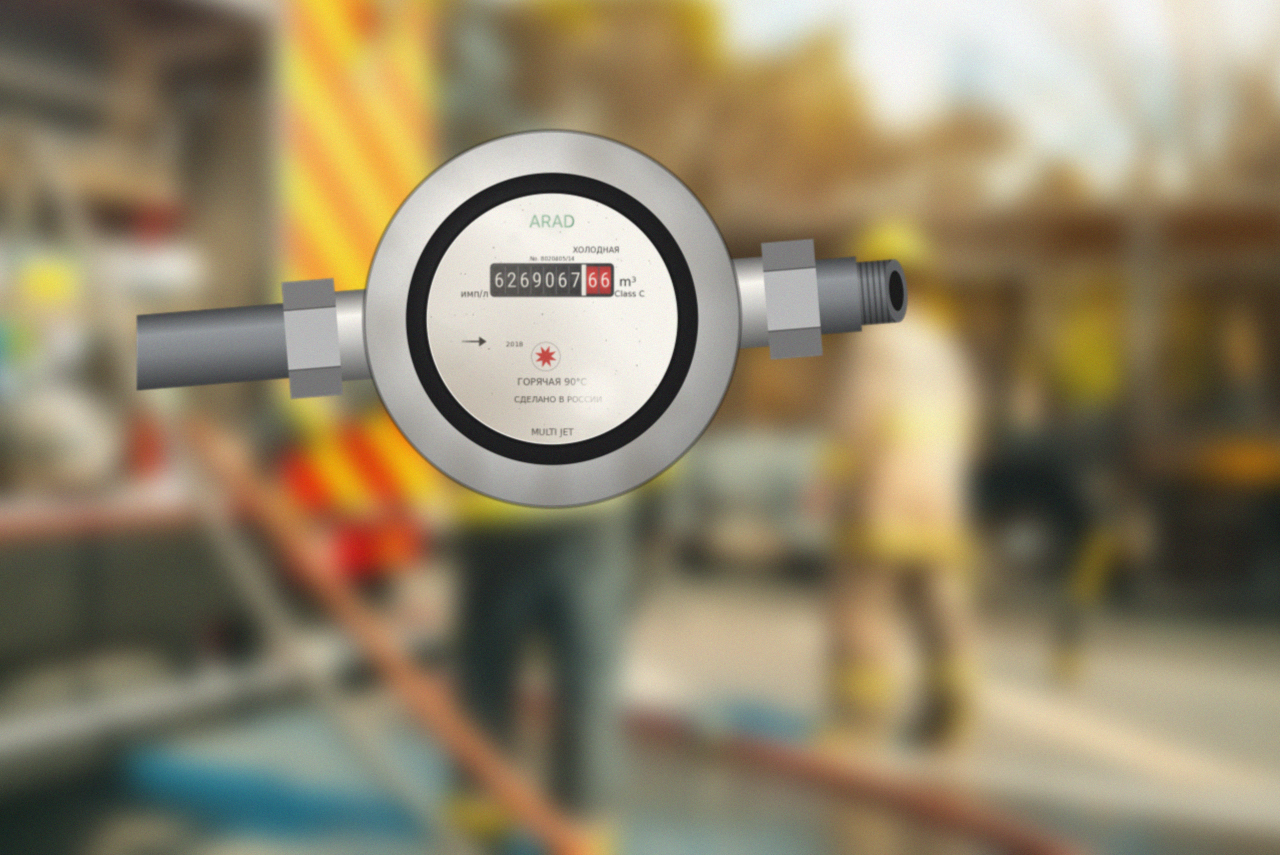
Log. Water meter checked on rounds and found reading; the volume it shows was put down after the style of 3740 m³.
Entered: 6269067.66 m³
